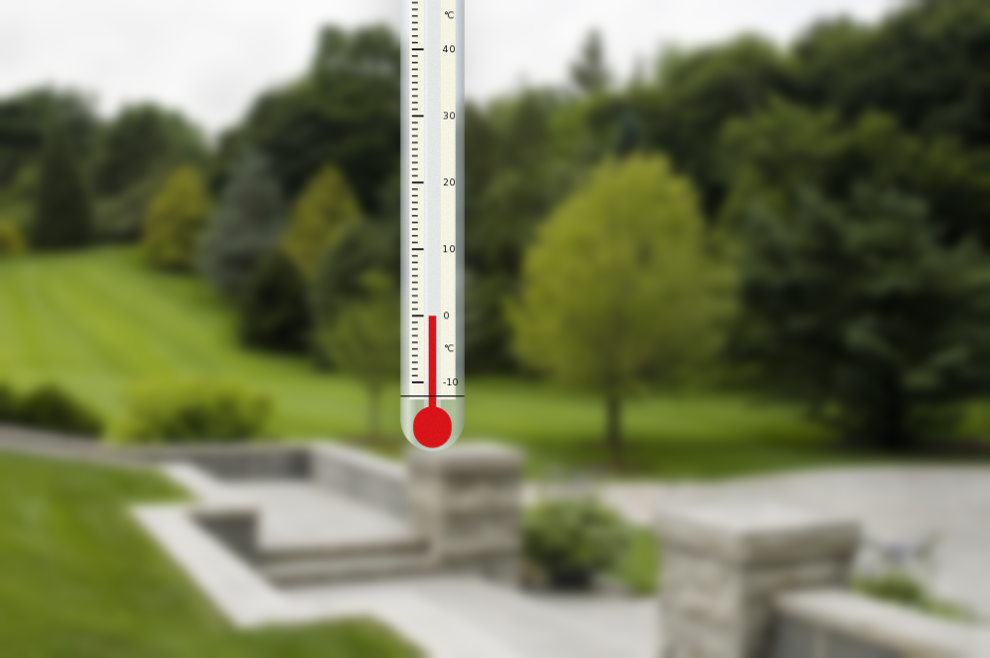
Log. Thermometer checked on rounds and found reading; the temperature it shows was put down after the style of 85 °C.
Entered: 0 °C
